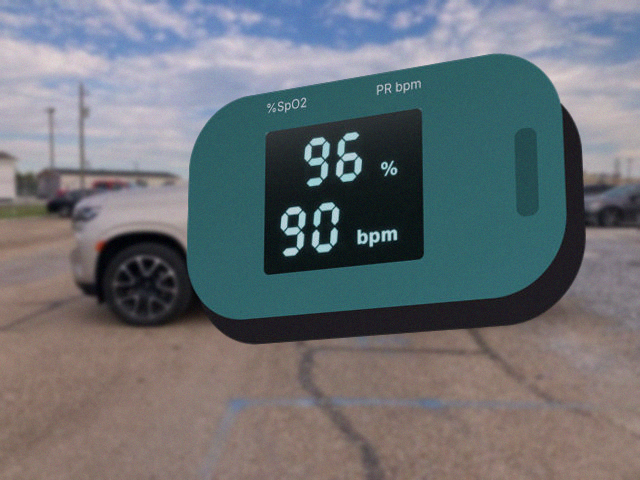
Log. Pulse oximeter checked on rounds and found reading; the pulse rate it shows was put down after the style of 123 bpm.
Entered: 90 bpm
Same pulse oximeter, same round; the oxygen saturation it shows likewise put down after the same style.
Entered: 96 %
